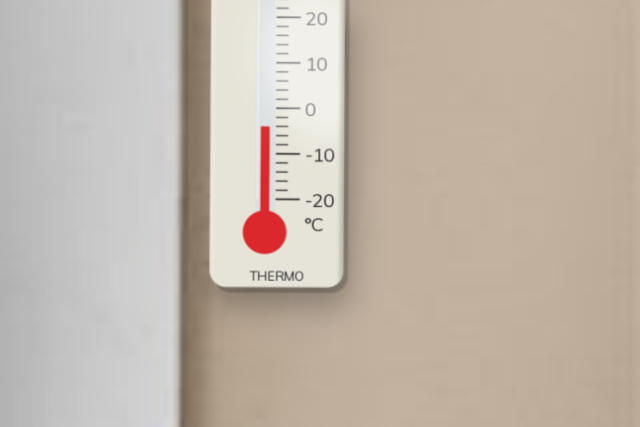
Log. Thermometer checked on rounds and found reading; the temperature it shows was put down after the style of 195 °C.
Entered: -4 °C
